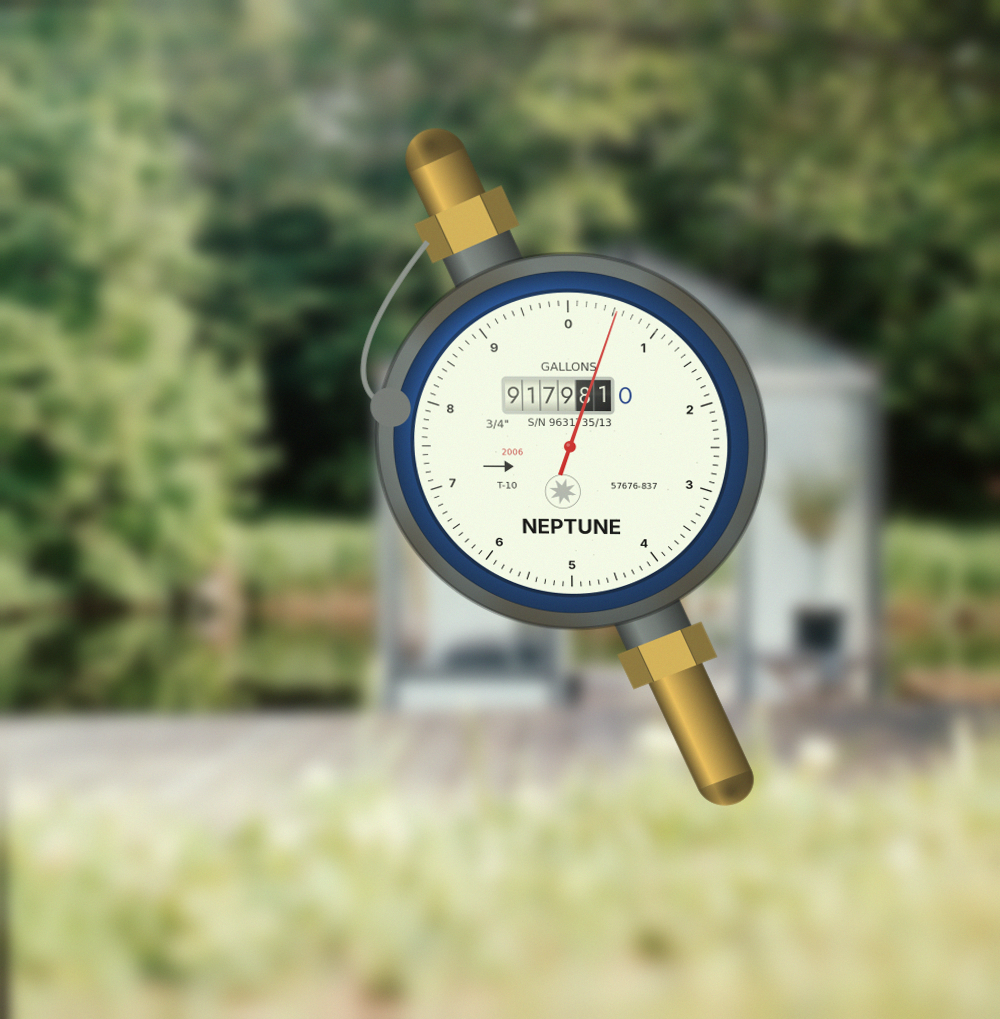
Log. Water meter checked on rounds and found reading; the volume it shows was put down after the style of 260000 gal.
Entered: 9179810.5 gal
